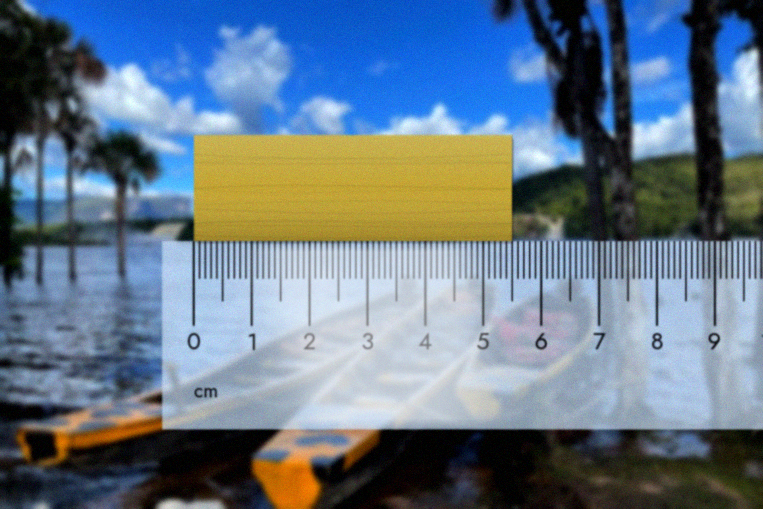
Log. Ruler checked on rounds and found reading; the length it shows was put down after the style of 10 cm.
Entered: 5.5 cm
